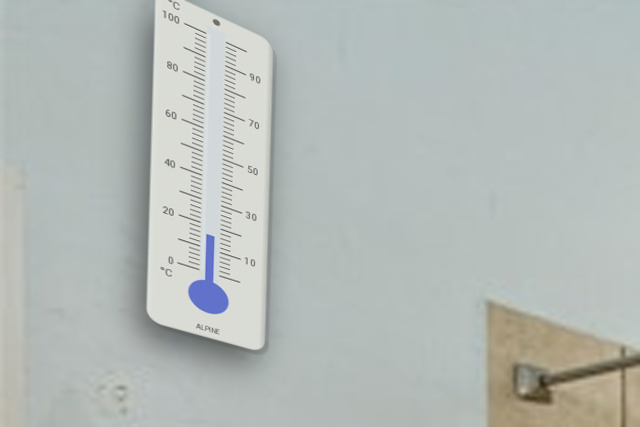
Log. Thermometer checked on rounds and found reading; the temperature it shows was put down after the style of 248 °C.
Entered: 16 °C
